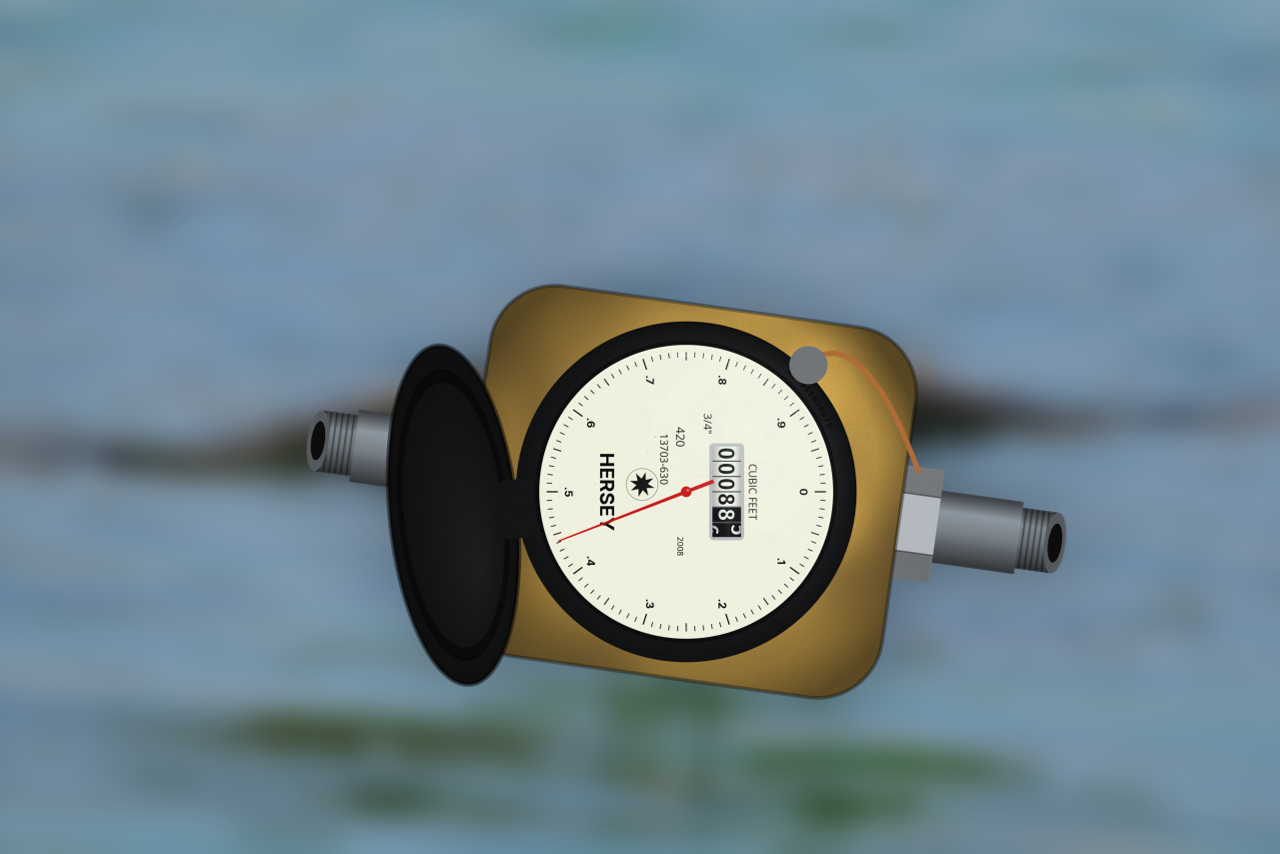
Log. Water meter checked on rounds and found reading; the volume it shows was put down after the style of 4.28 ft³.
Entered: 885.44 ft³
